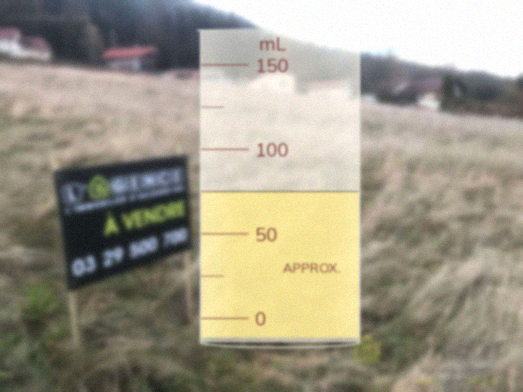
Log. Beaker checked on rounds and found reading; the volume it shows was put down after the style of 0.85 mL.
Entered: 75 mL
